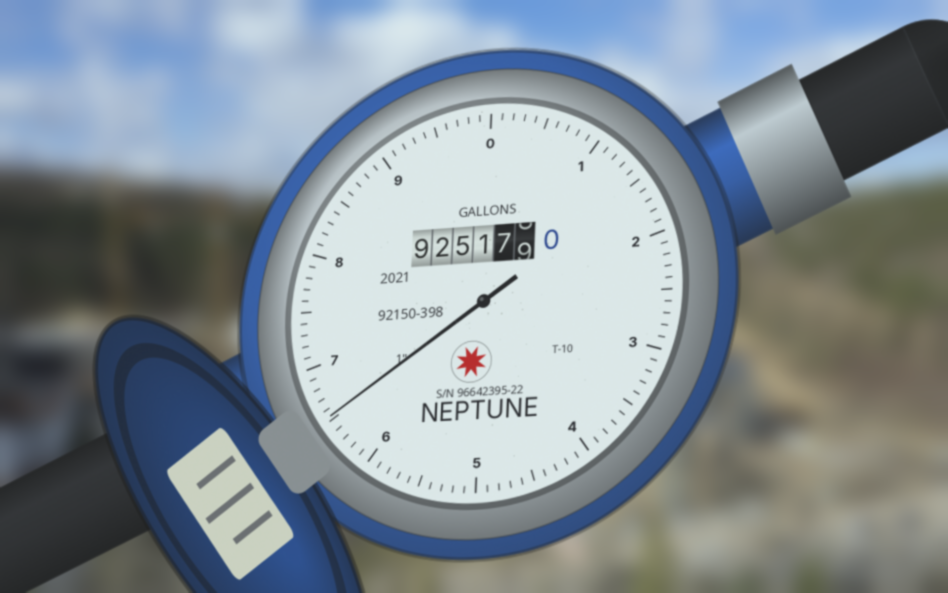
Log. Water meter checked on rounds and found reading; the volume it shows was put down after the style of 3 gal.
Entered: 9251786.5 gal
